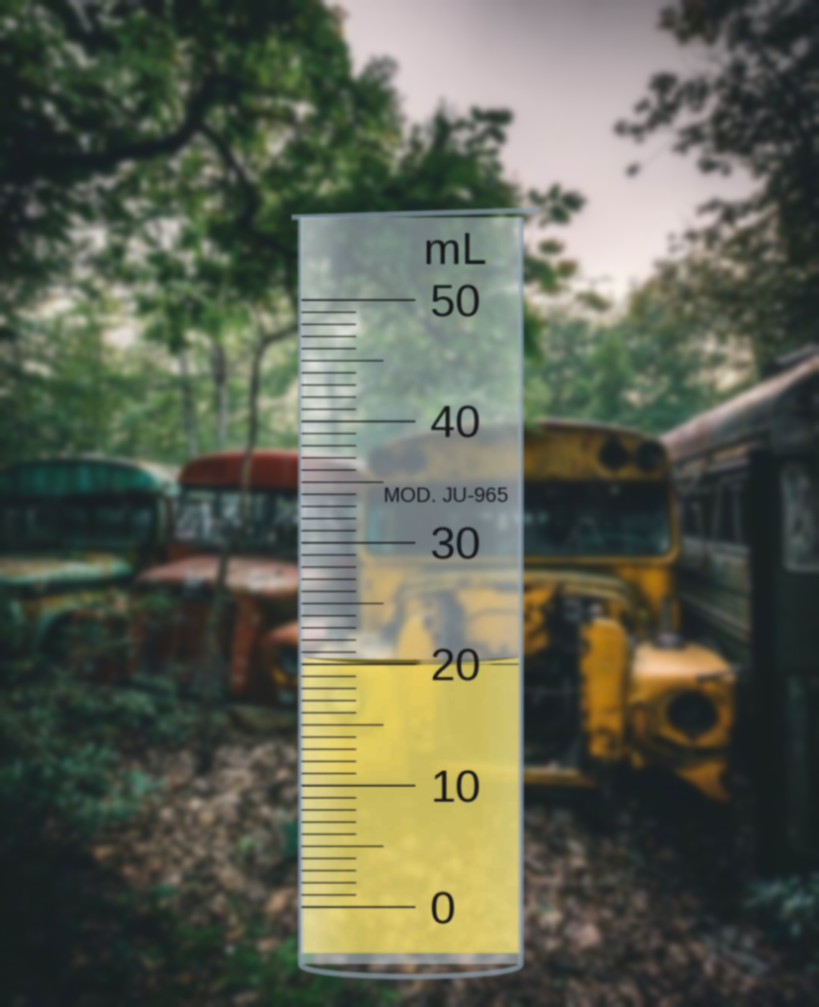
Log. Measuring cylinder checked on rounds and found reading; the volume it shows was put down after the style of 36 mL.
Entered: 20 mL
